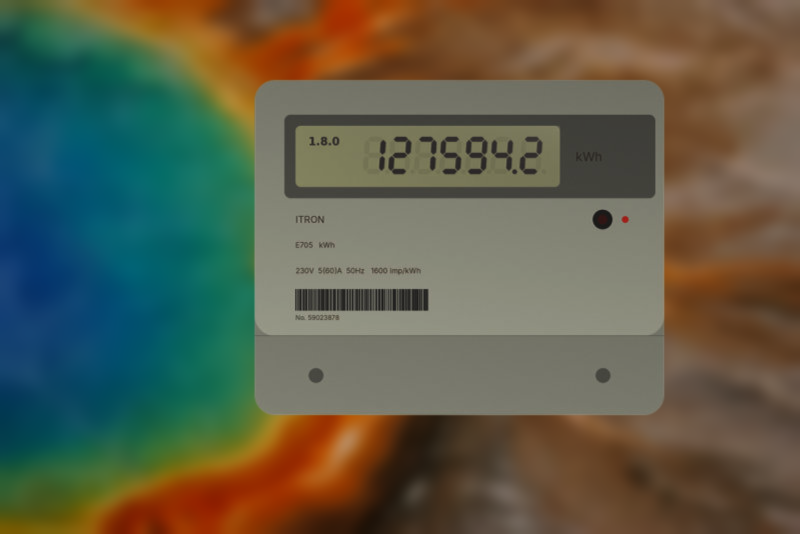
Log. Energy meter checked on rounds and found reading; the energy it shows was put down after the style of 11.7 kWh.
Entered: 127594.2 kWh
